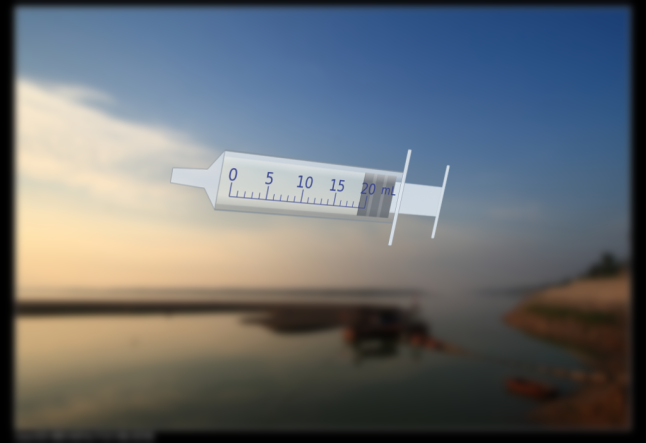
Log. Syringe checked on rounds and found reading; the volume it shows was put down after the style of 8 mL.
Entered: 19 mL
